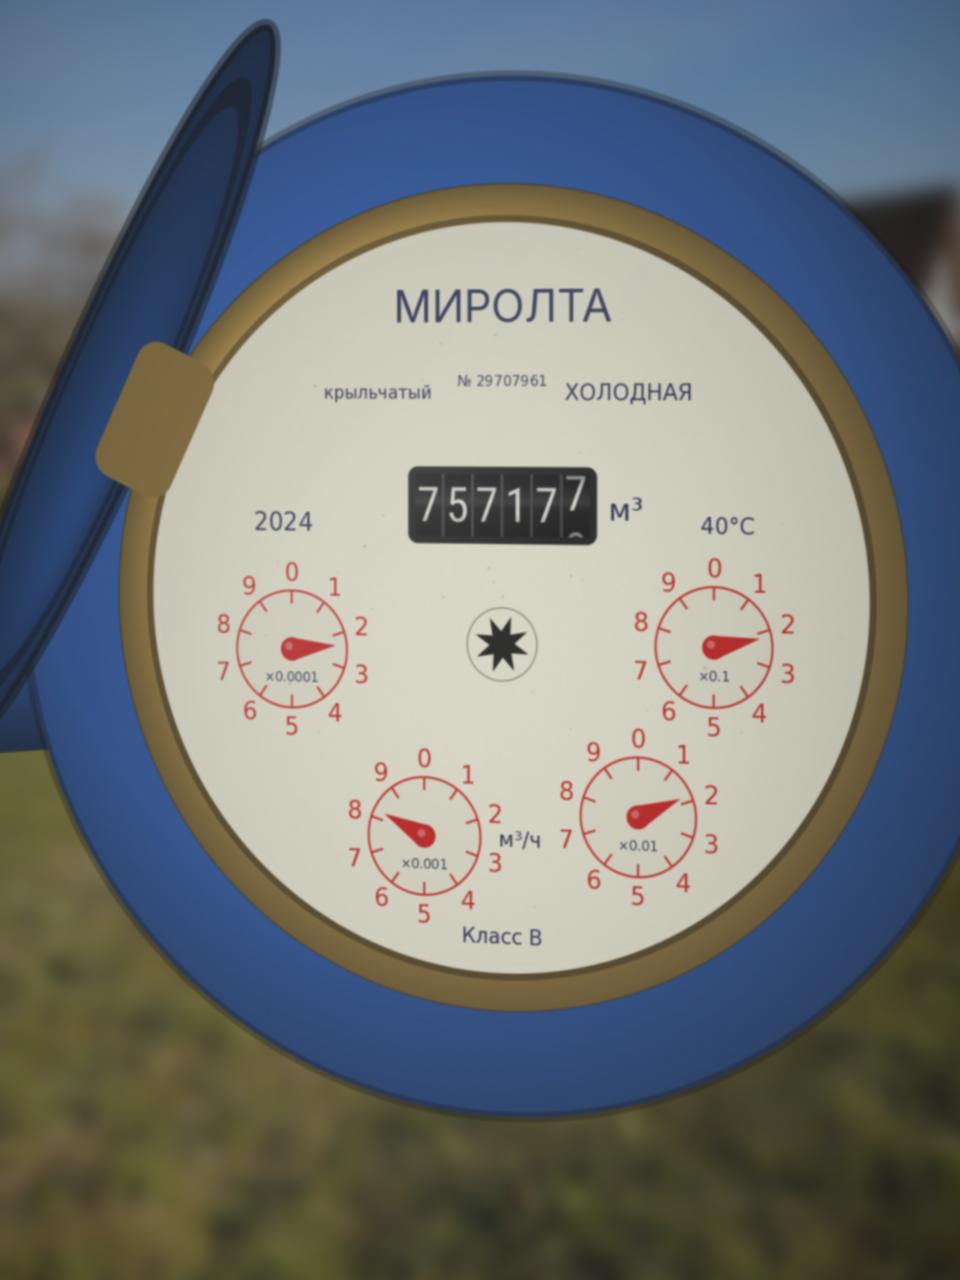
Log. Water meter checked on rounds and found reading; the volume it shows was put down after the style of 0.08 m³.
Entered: 757177.2182 m³
